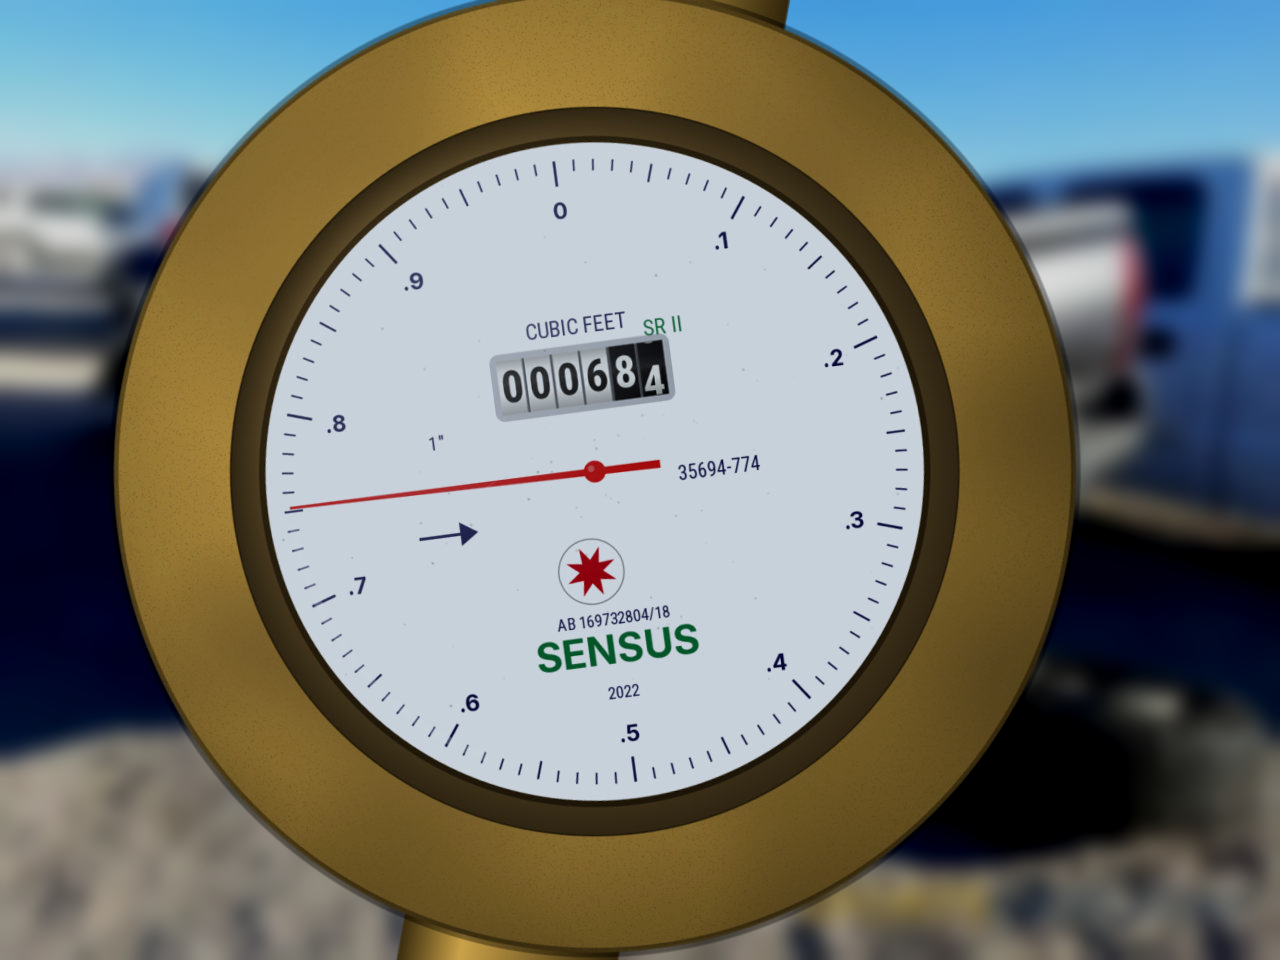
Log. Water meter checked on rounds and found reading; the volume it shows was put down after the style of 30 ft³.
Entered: 683.75 ft³
